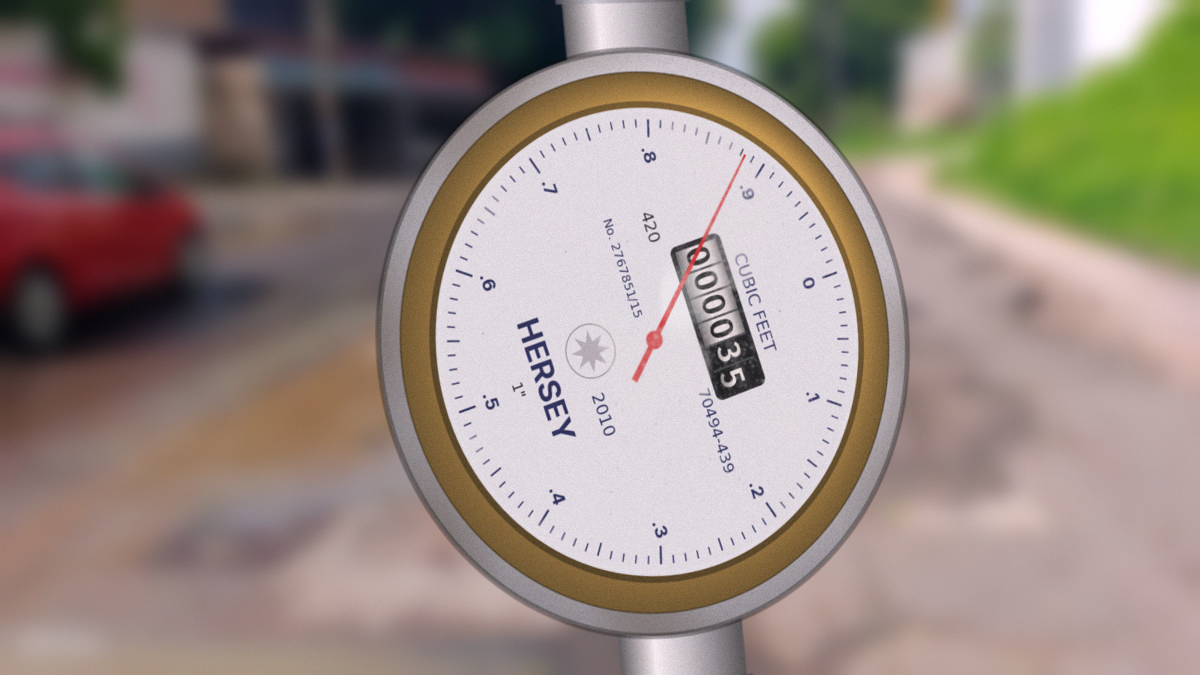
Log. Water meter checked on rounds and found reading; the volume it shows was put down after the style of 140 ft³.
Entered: 34.88 ft³
